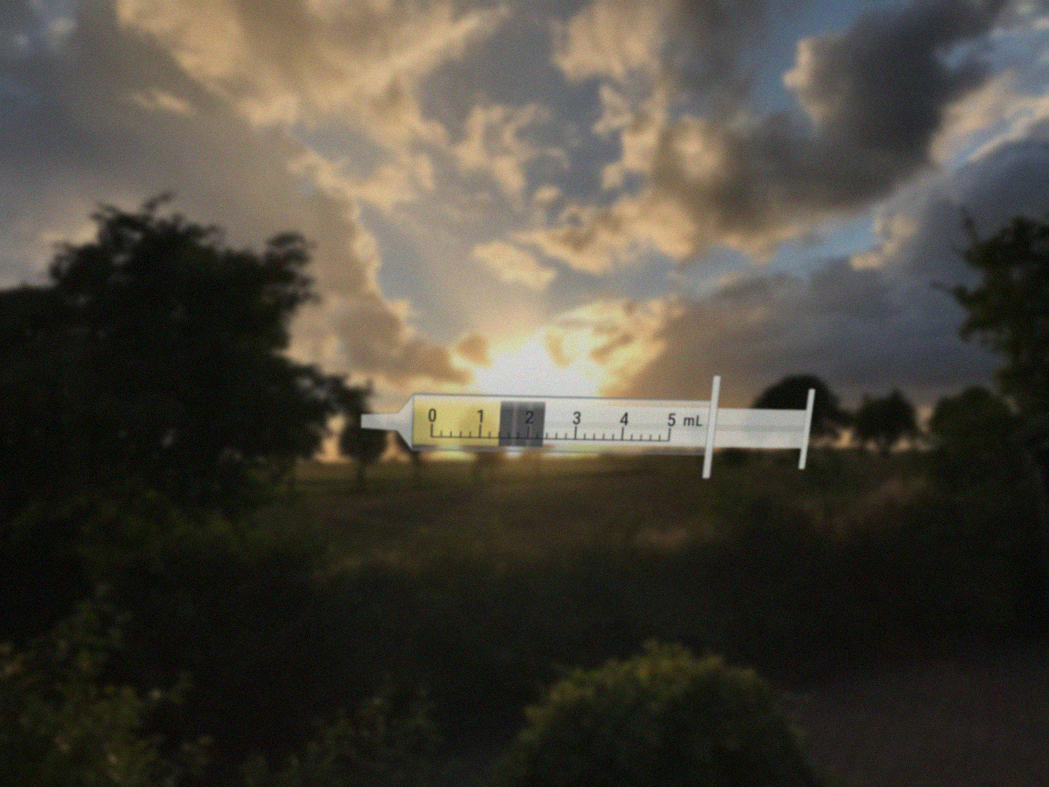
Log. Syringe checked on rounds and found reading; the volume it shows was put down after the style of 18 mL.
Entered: 1.4 mL
